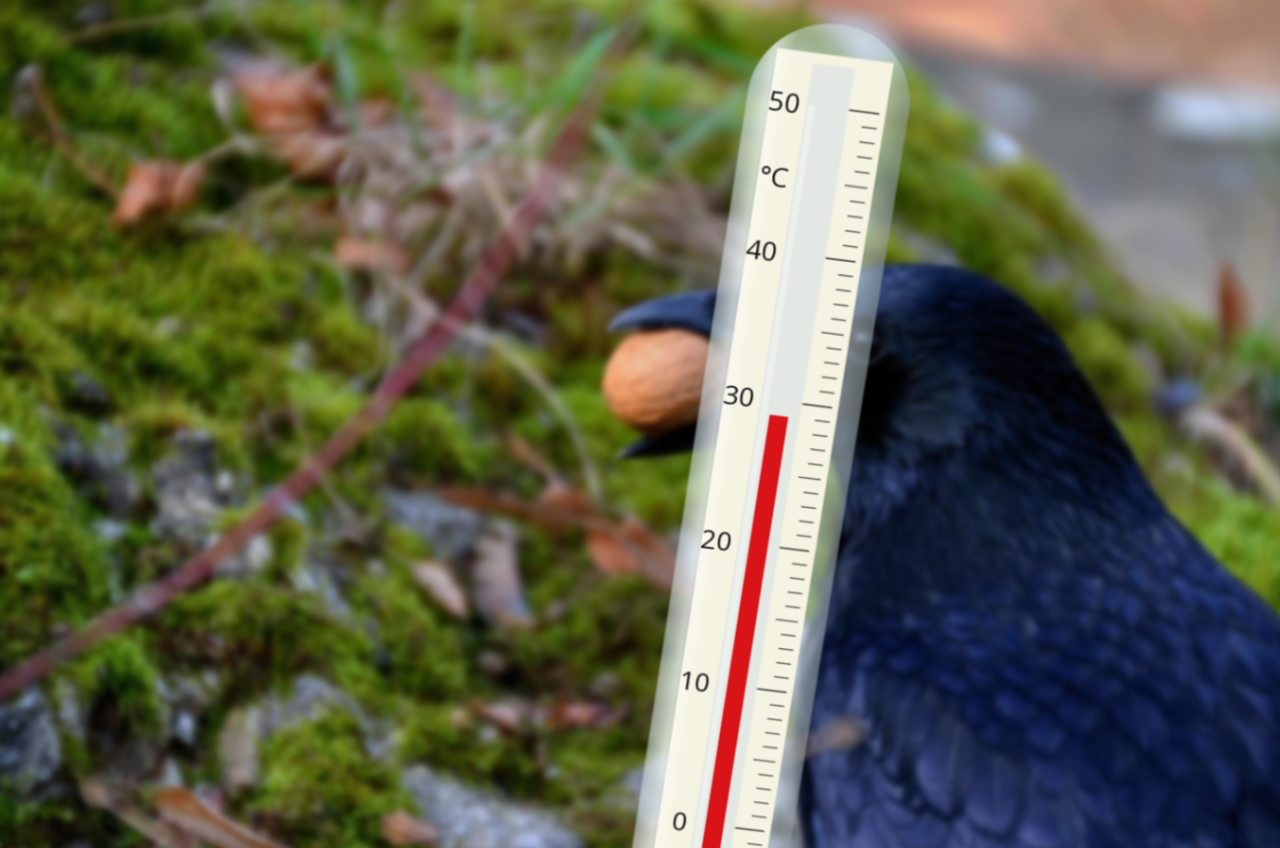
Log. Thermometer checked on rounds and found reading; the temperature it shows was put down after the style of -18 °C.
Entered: 29 °C
